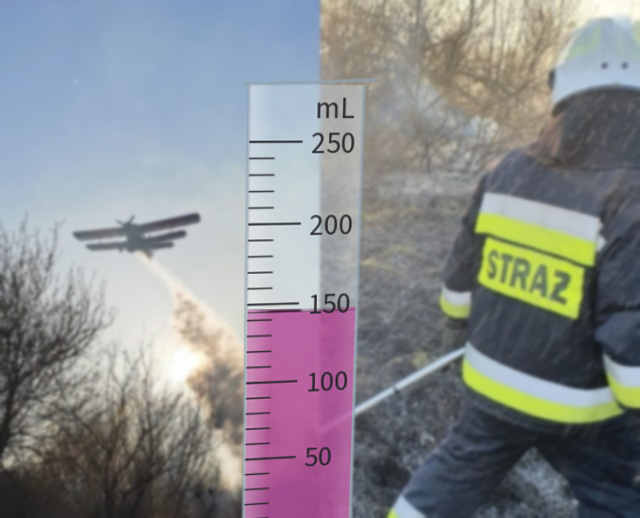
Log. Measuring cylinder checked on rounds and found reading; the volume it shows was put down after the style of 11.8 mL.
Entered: 145 mL
